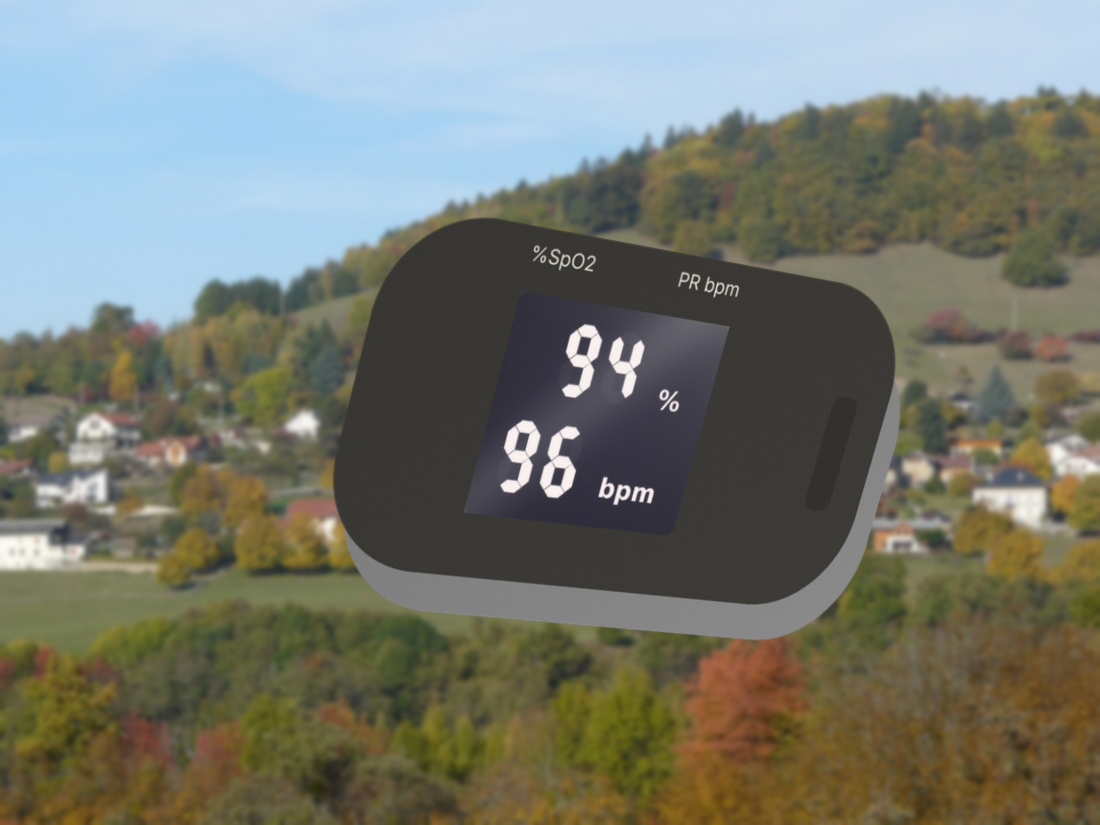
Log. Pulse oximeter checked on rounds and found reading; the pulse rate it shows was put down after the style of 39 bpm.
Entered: 96 bpm
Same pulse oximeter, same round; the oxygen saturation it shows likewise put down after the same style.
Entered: 94 %
